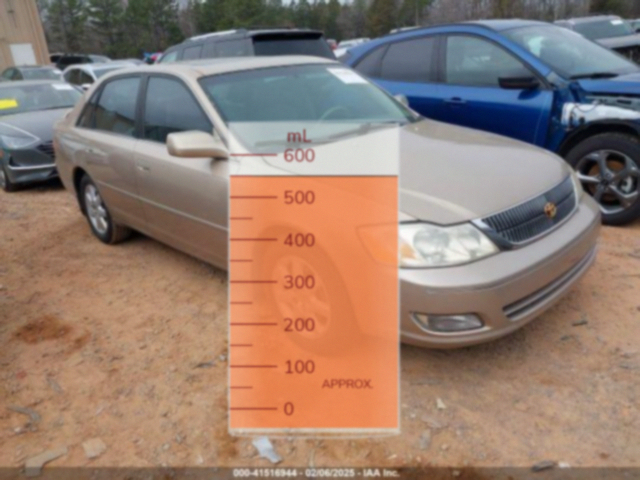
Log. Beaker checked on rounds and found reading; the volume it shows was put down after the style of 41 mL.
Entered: 550 mL
